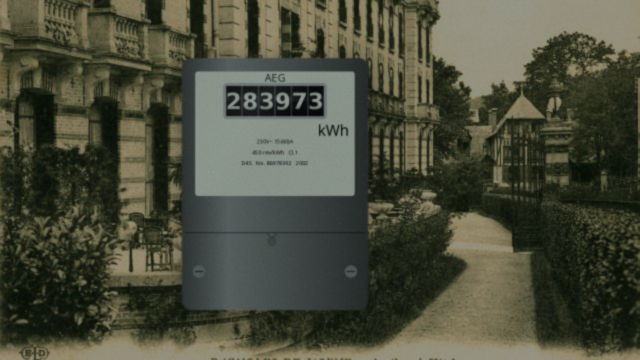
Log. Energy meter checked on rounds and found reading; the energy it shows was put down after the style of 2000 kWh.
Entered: 283973 kWh
